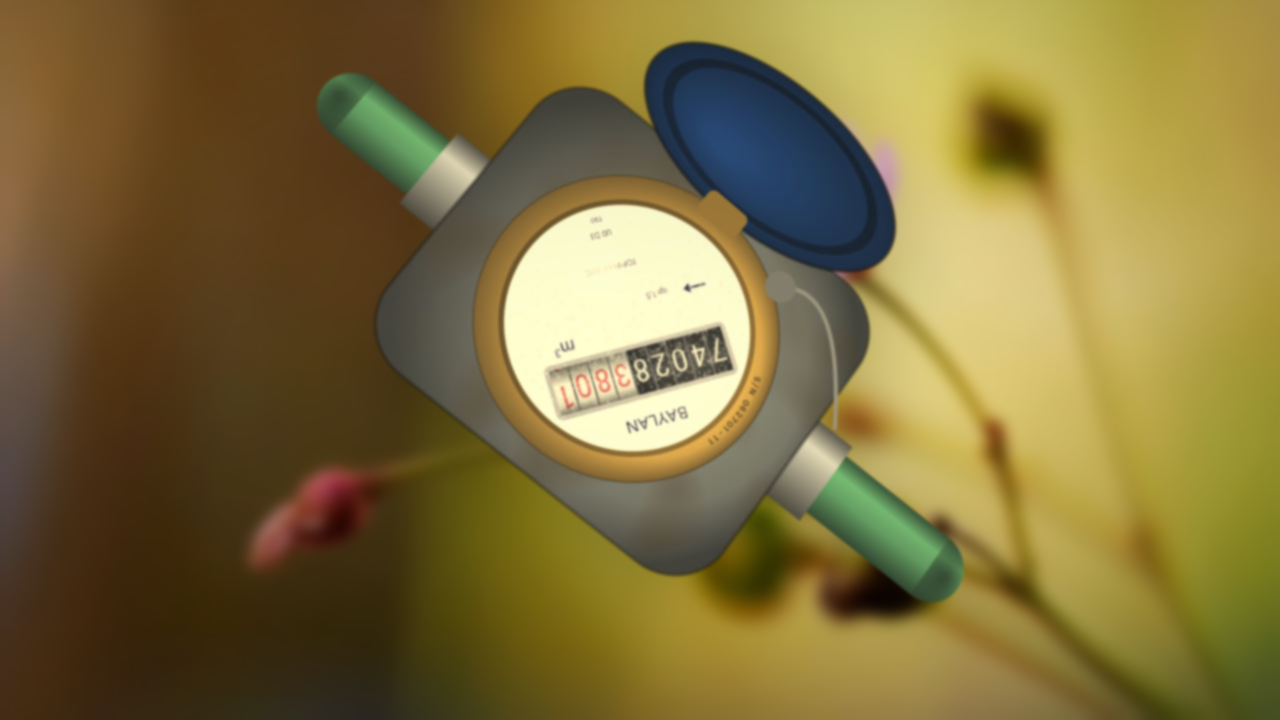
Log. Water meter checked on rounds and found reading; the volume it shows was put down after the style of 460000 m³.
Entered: 74028.3801 m³
